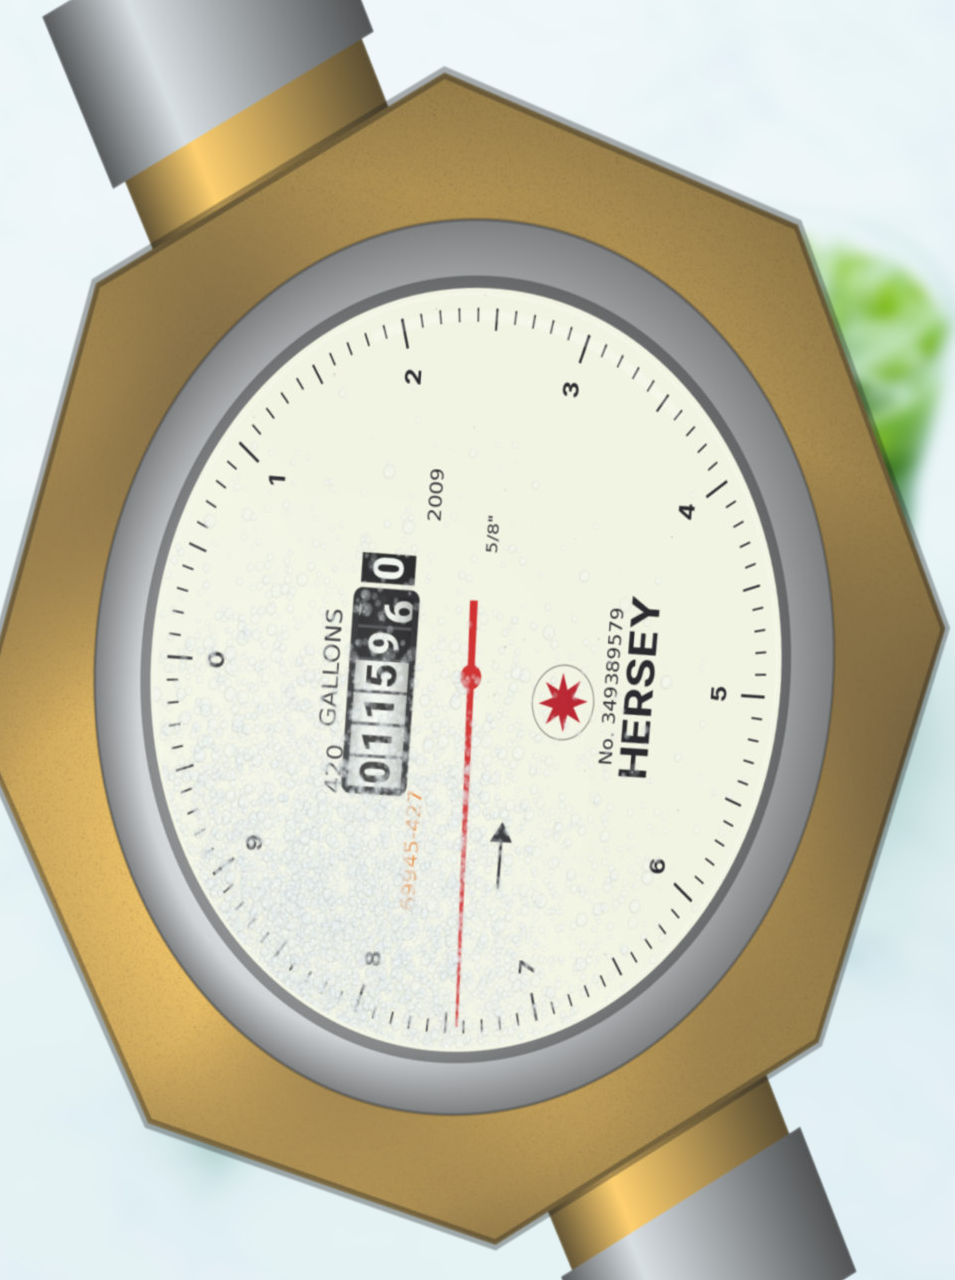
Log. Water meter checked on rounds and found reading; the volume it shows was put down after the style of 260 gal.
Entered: 115957.4 gal
